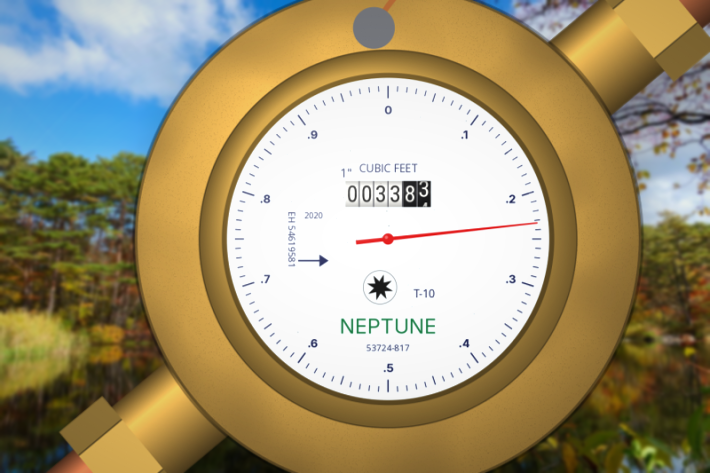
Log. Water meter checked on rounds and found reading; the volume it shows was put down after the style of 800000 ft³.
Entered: 3383.23 ft³
